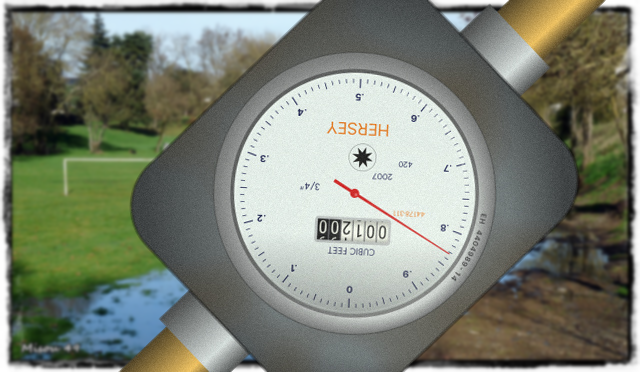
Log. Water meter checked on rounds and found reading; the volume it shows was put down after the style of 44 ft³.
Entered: 1199.83 ft³
